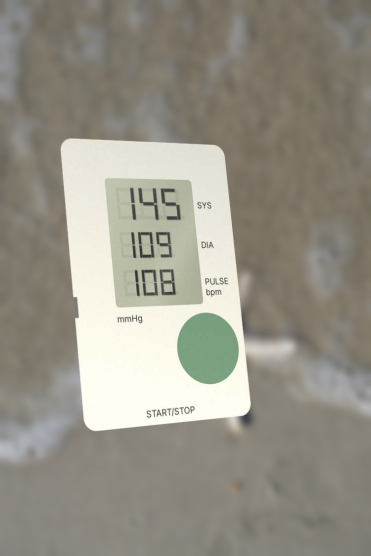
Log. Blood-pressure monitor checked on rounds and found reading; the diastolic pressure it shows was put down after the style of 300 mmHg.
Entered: 109 mmHg
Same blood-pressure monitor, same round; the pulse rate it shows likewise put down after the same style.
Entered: 108 bpm
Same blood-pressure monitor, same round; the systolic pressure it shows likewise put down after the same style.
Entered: 145 mmHg
